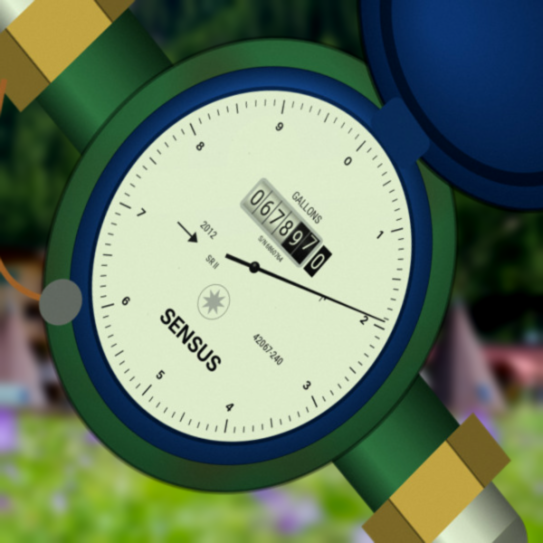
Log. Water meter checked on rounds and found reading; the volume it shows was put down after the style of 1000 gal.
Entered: 678971.9 gal
